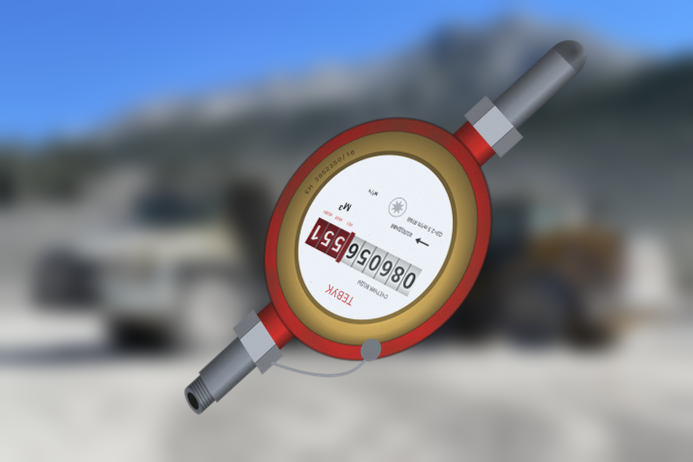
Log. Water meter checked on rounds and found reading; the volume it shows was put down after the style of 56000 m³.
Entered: 86056.551 m³
